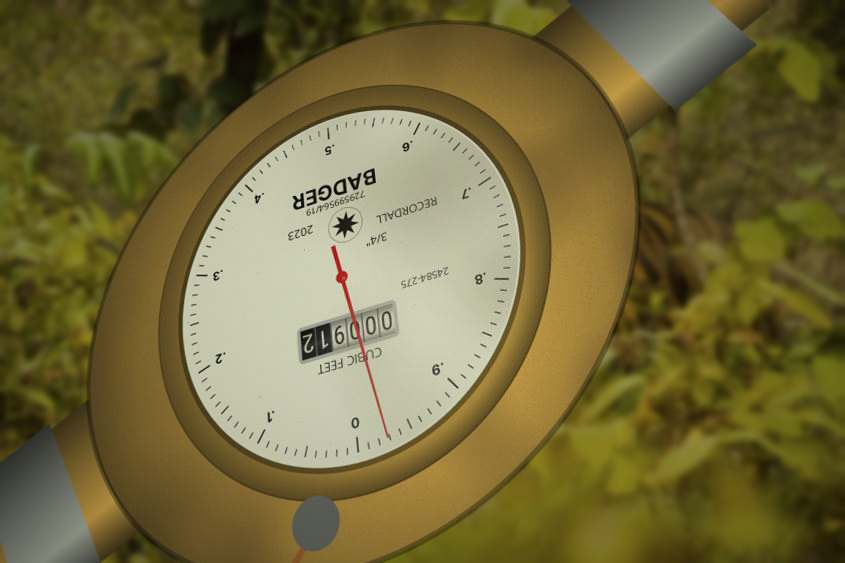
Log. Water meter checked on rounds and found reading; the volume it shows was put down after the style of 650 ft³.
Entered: 911.97 ft³
